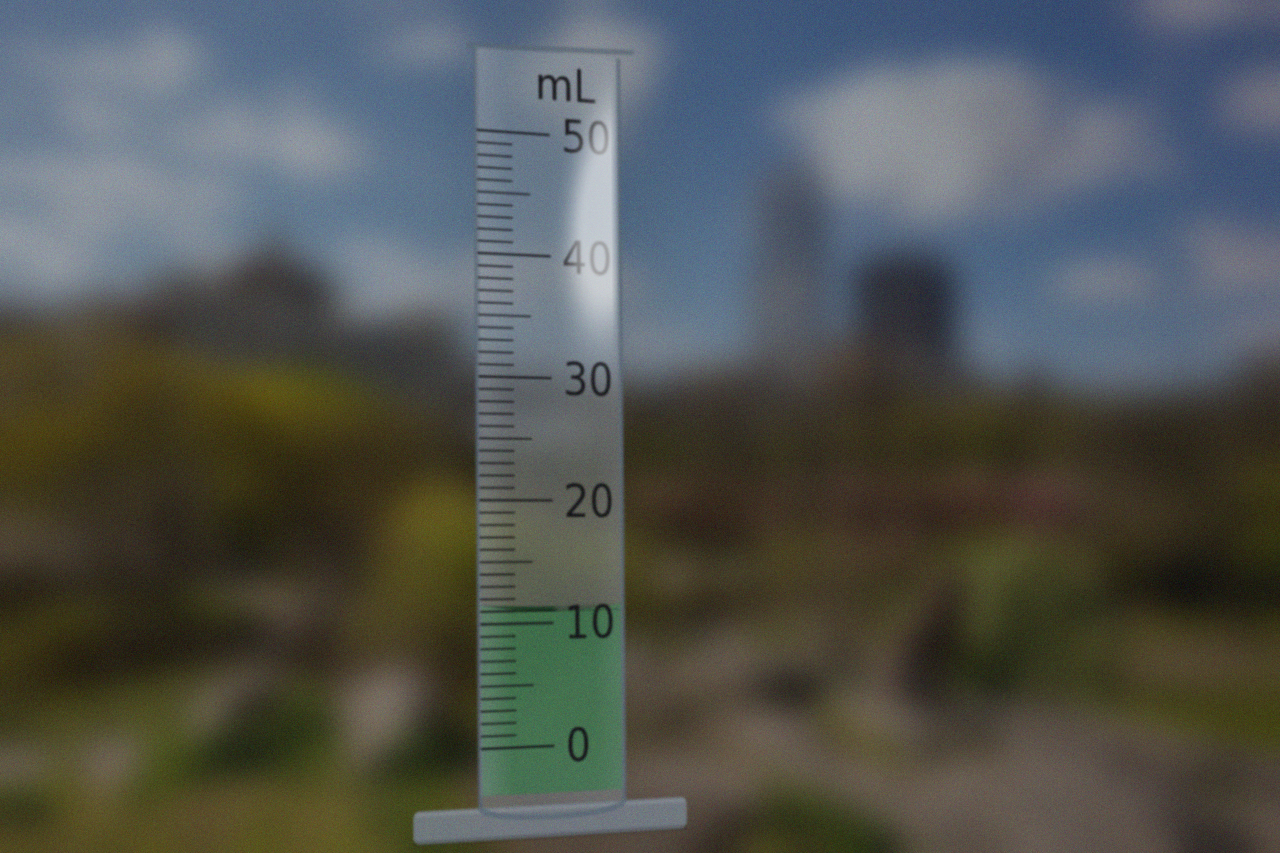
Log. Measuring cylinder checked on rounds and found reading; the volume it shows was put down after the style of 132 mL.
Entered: 11 mL
